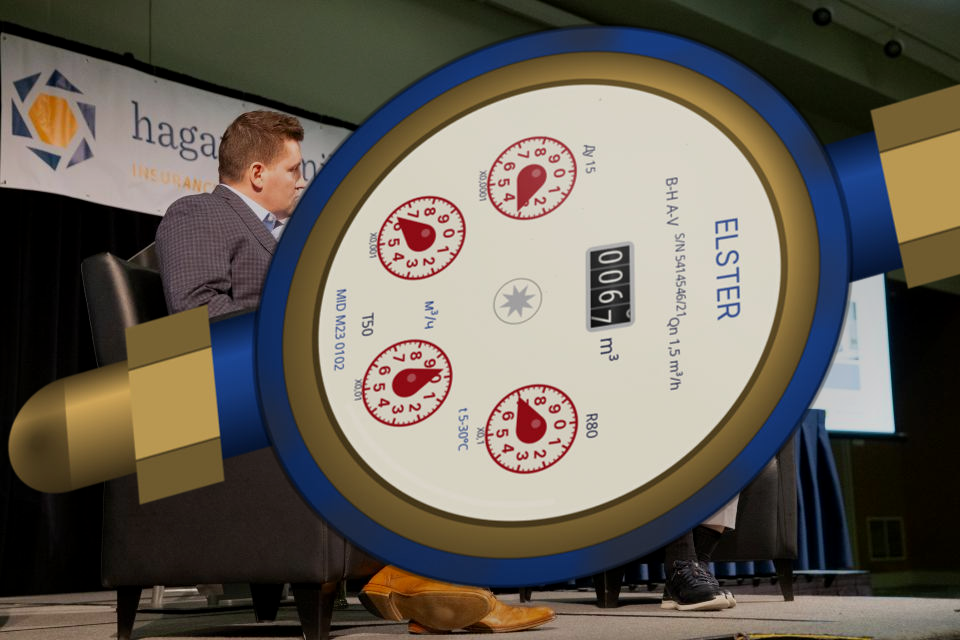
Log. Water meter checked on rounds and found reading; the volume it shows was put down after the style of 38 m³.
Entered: 66.6963 m³
